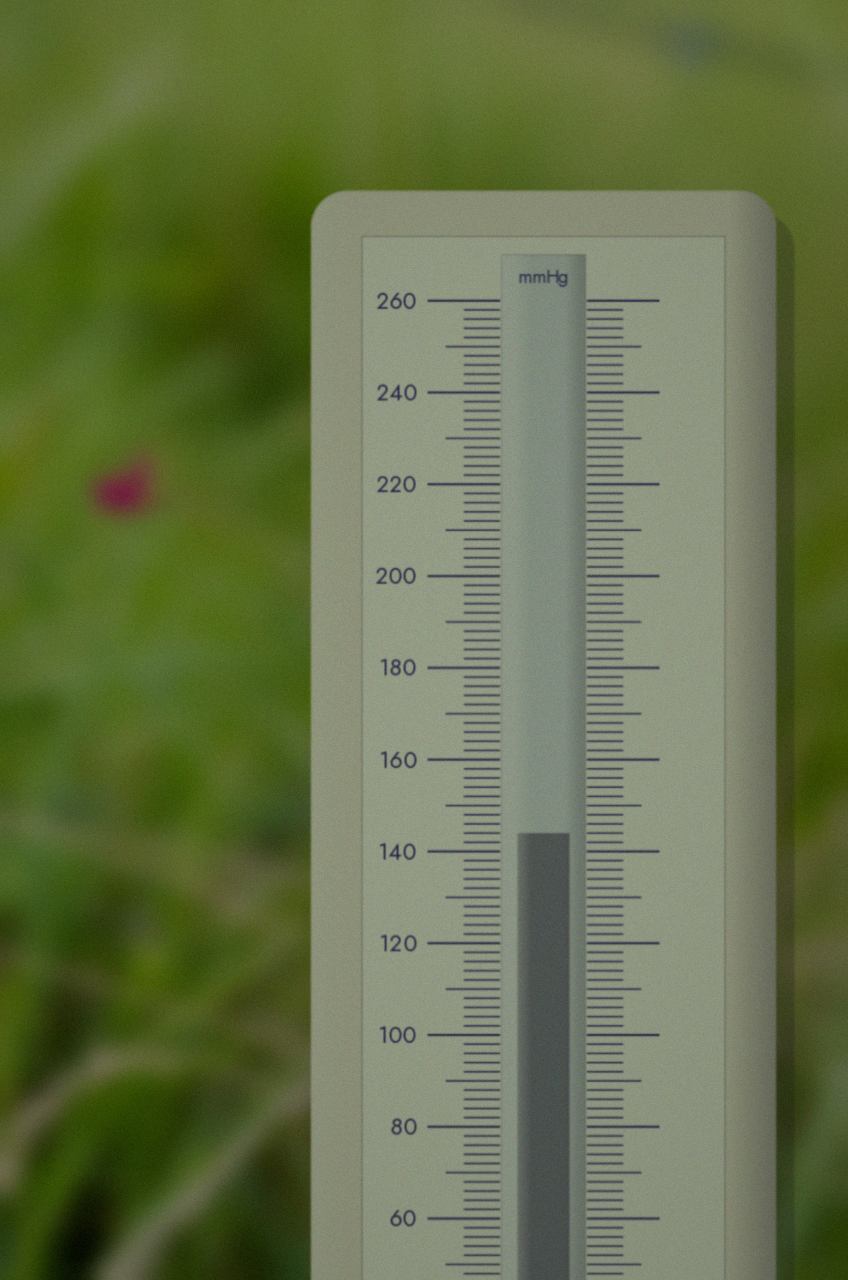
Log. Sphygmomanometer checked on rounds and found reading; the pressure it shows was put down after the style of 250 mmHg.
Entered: 144 mmHg
